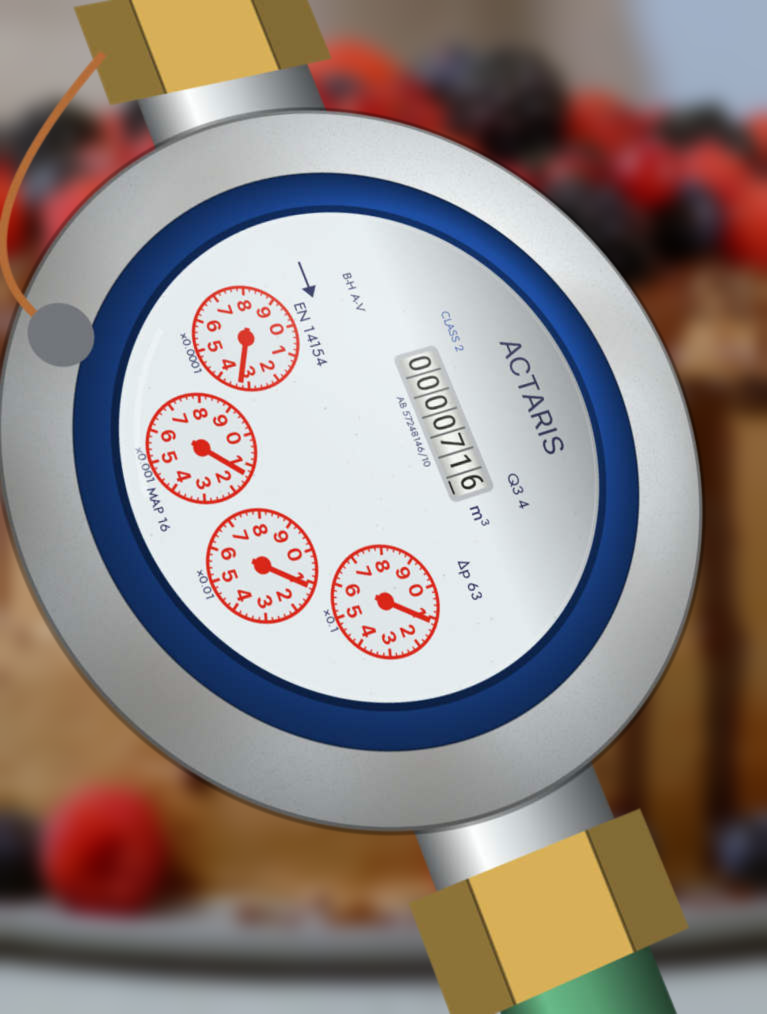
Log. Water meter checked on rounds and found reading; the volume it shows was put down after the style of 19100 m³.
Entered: 716.1113 m³
